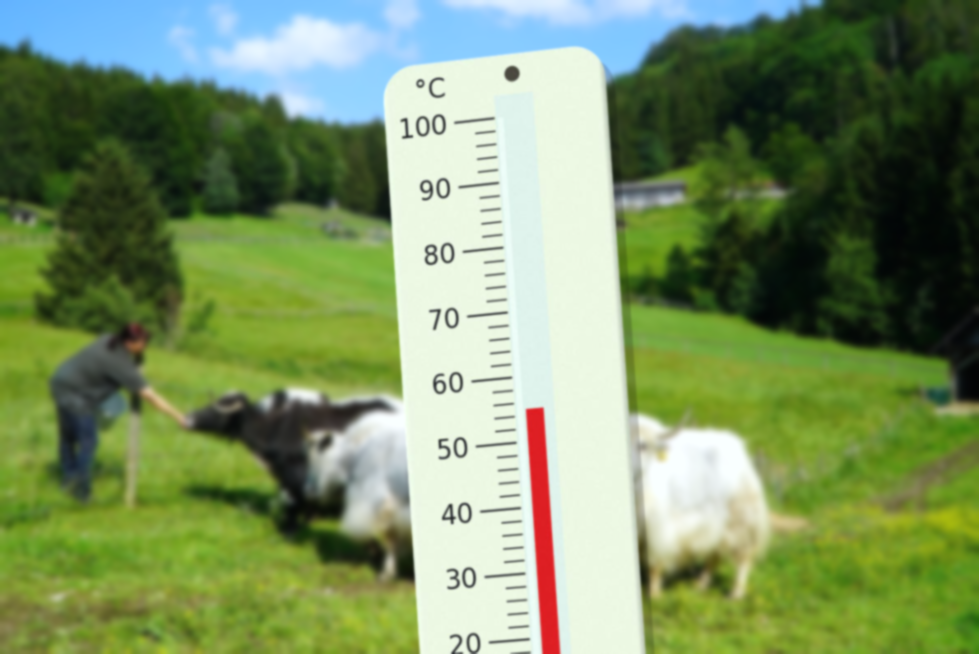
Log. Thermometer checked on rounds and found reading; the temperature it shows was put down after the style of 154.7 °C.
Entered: 55 °C
